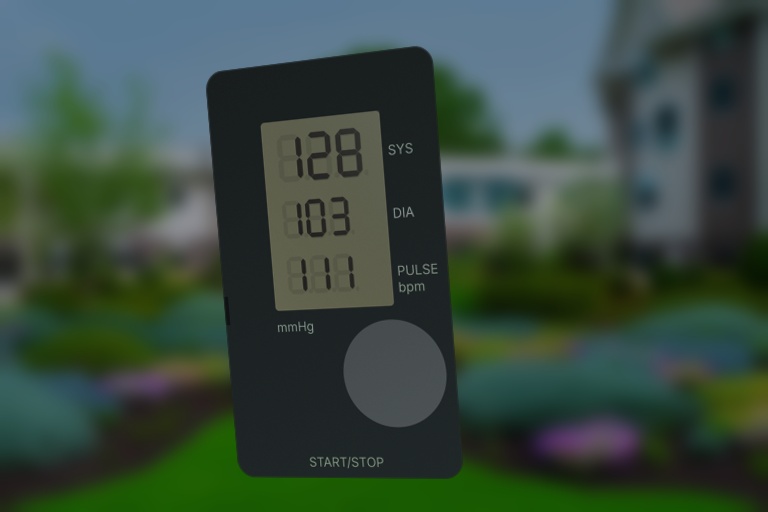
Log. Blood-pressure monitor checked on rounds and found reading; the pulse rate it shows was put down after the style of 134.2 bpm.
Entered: 111 bpm
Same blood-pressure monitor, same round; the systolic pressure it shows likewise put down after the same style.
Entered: 128 mmHg
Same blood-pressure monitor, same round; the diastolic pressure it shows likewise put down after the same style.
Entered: 103 mmHg
